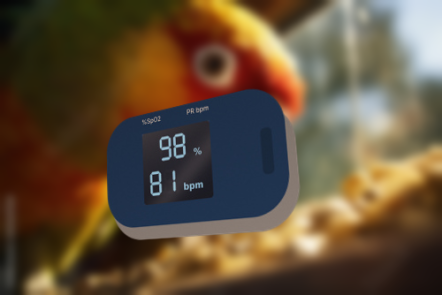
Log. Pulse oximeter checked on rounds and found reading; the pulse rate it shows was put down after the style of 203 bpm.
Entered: 81 bpm
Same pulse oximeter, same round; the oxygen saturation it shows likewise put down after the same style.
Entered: 98 %
